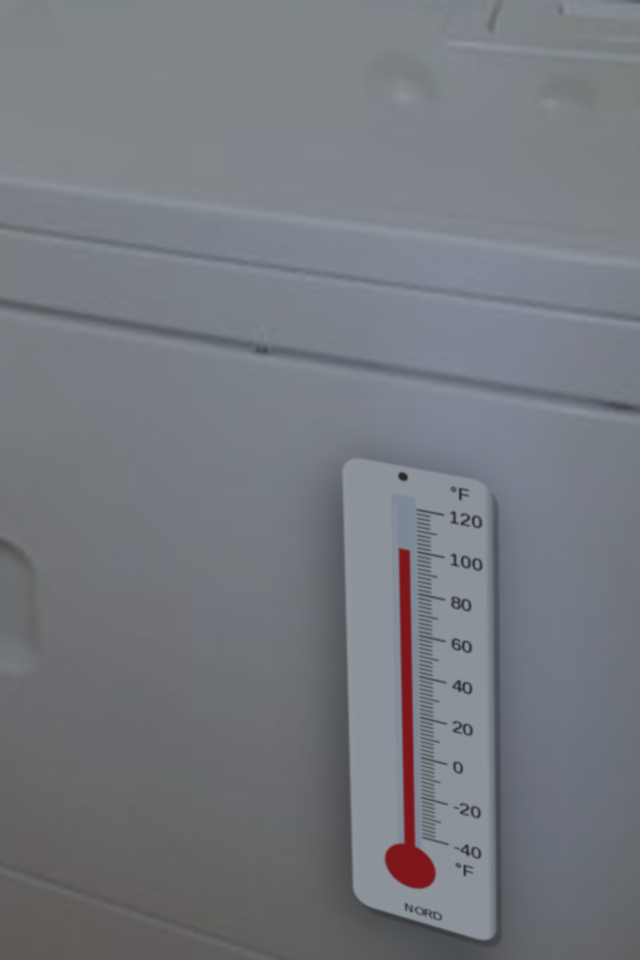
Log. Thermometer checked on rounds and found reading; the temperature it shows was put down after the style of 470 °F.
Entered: 100 °F
